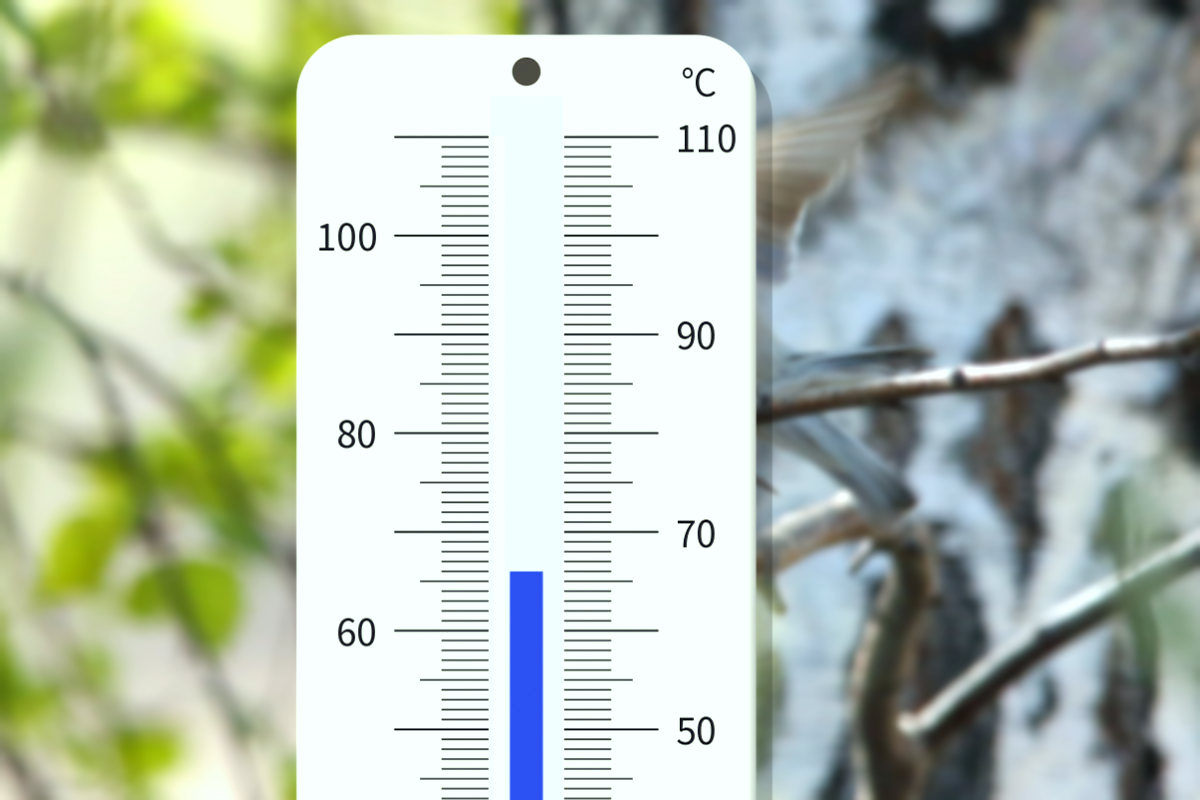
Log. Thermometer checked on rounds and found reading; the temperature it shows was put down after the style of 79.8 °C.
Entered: 66 °C
